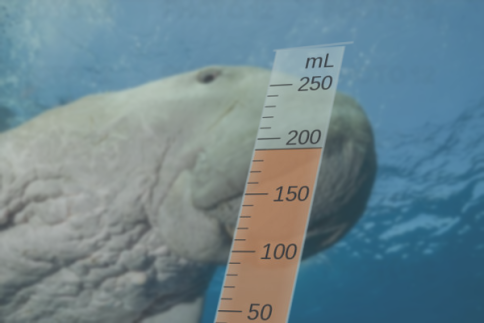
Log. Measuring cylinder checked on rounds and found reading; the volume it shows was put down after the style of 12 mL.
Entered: 190 mL
